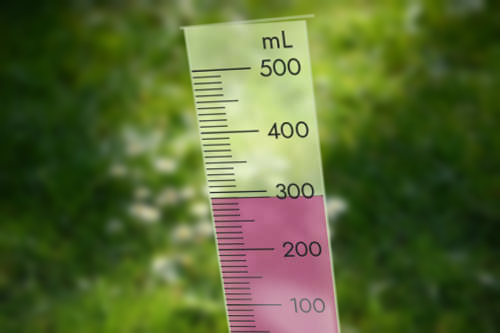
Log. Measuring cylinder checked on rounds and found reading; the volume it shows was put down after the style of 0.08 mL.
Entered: 290 mL
